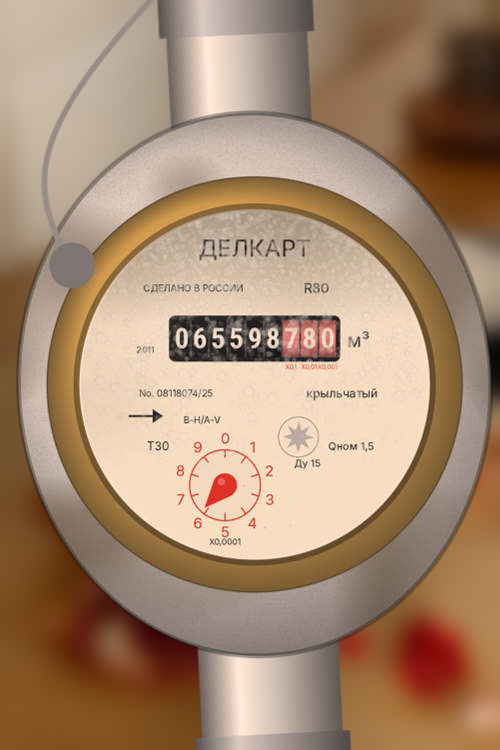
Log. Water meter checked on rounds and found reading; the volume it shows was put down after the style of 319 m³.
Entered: 65598.7806 m³
